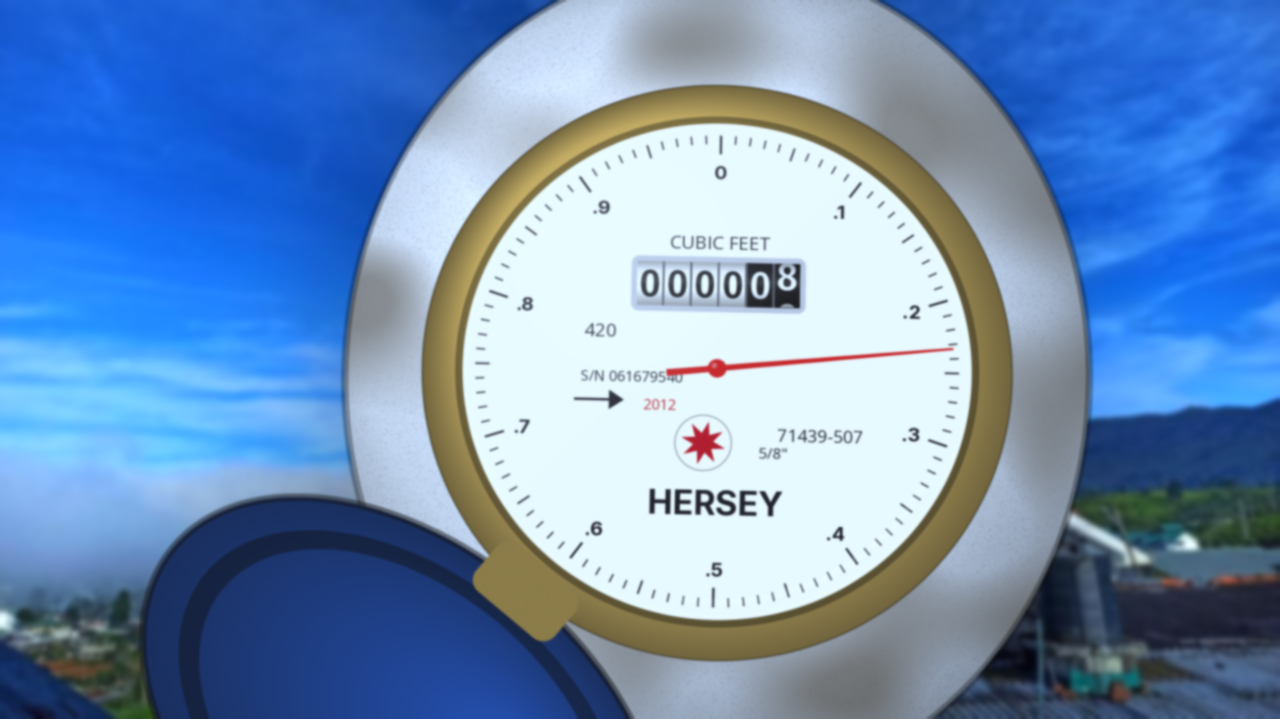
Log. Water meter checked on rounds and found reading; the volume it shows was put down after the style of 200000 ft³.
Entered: 8.23 ft³
